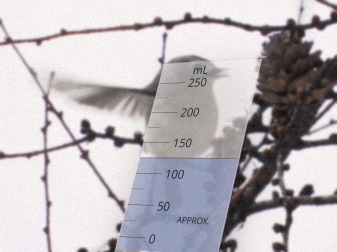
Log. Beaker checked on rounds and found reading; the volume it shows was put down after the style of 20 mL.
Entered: 125 mL
